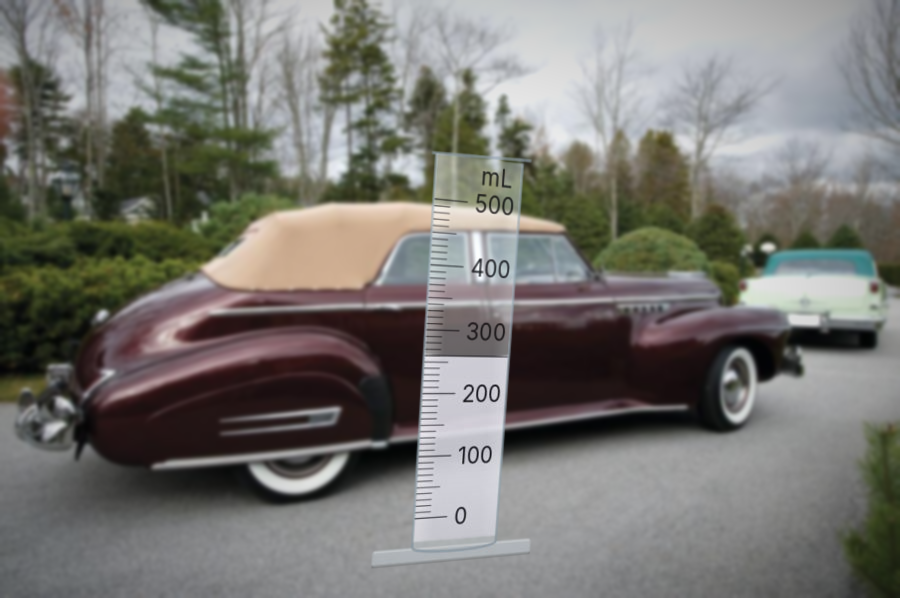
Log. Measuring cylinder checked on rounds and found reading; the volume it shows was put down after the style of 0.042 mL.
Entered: 260 mL
